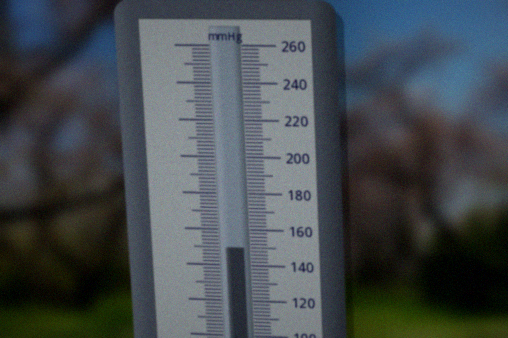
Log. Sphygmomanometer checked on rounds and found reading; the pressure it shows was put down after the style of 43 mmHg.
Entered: 150 mmHg
